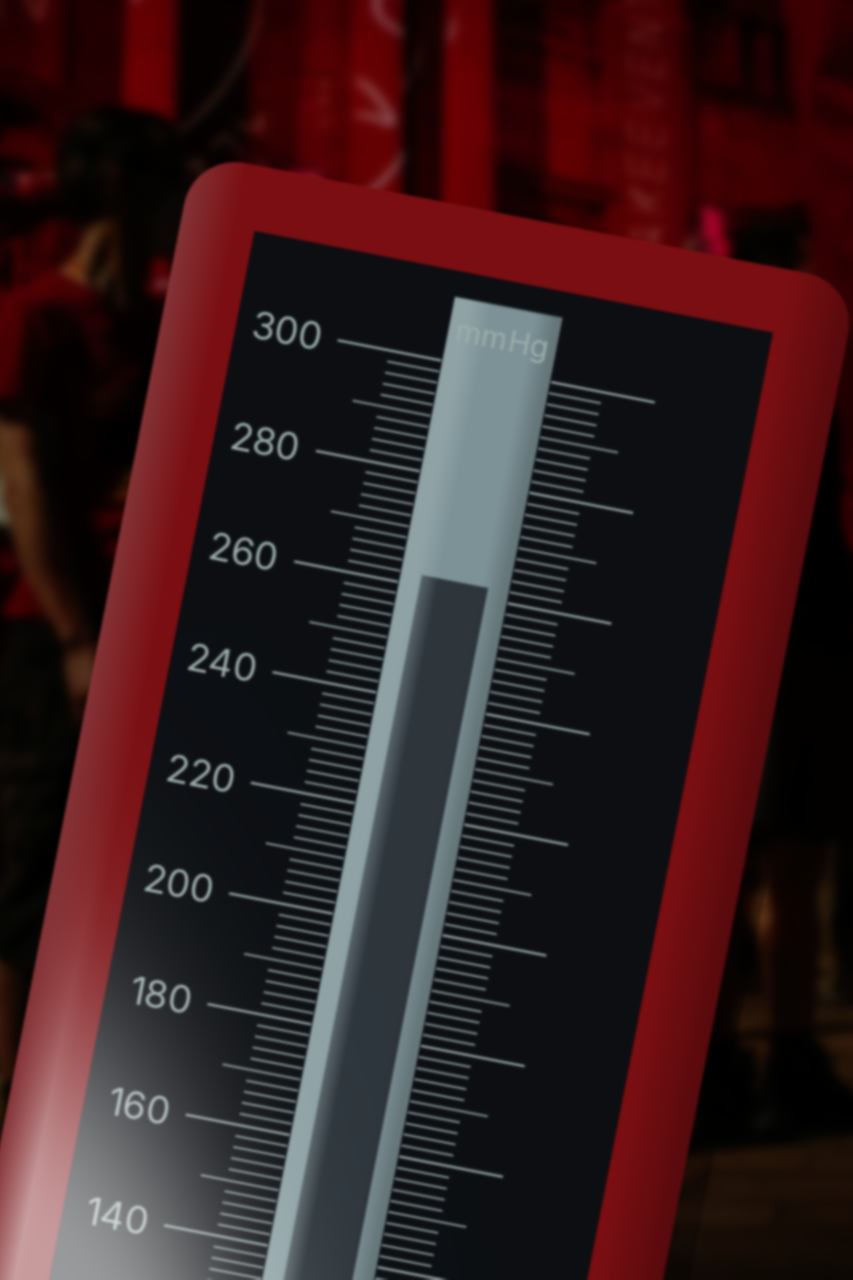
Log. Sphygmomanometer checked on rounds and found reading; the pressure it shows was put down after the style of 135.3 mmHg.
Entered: 262 mmHg
